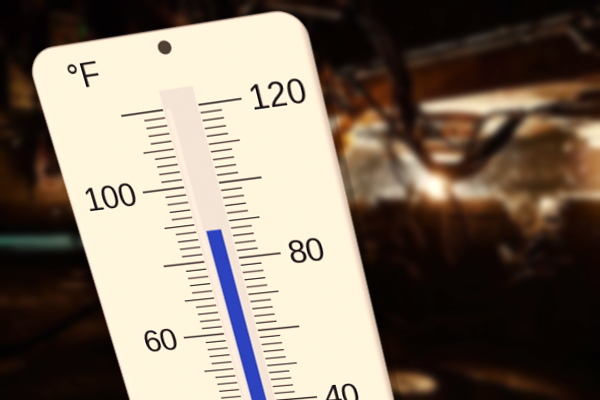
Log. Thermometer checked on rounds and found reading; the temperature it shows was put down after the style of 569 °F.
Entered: 88 °F
